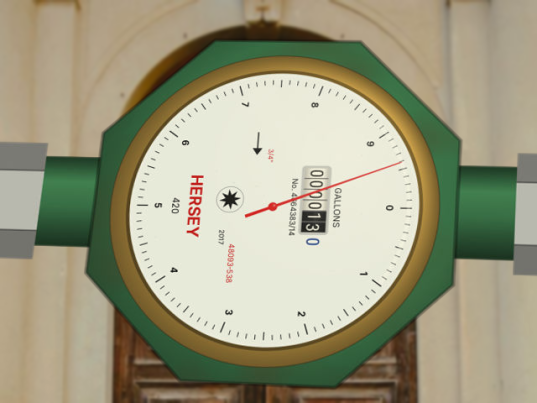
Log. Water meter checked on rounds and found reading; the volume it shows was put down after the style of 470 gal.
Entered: 129.4 gal
